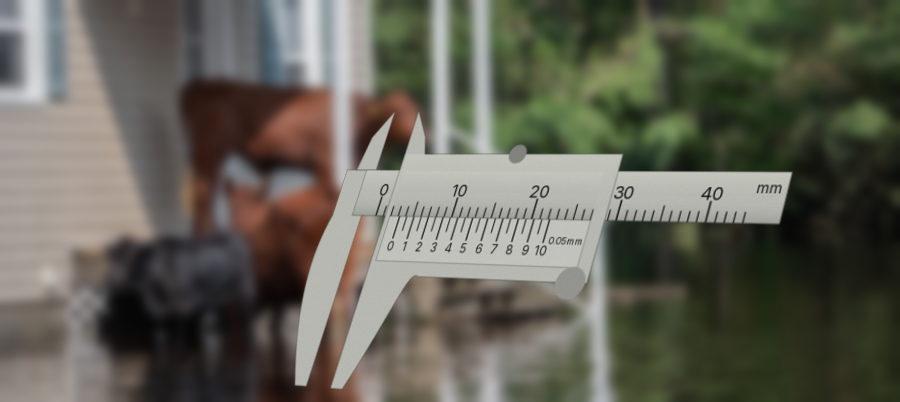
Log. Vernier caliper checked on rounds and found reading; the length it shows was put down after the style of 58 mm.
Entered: 3.2 mm
